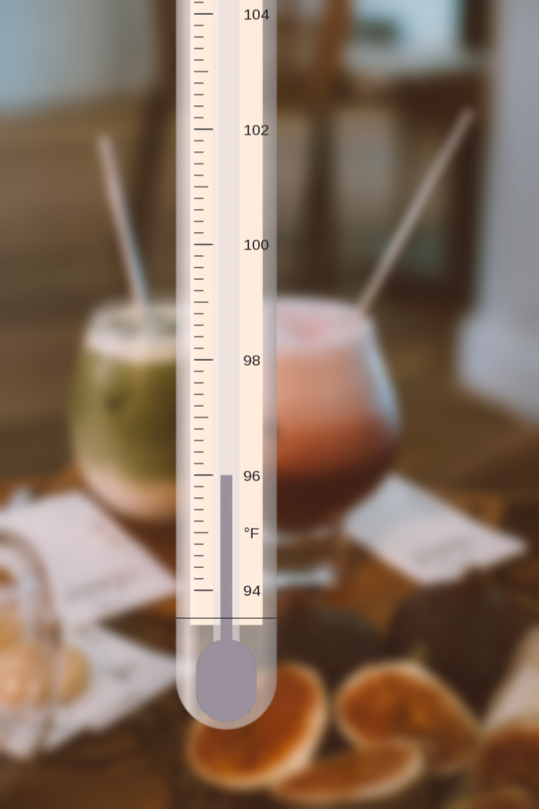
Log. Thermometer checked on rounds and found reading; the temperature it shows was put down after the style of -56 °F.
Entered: 96 °F
